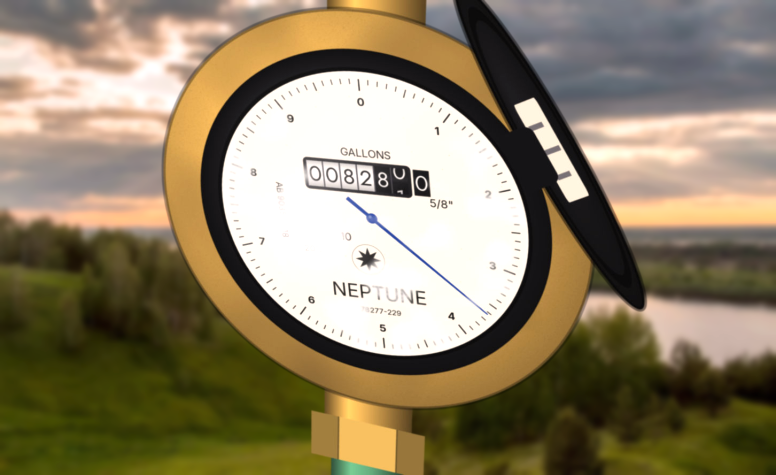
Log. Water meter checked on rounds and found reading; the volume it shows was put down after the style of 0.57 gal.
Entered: 82803.6 gal
